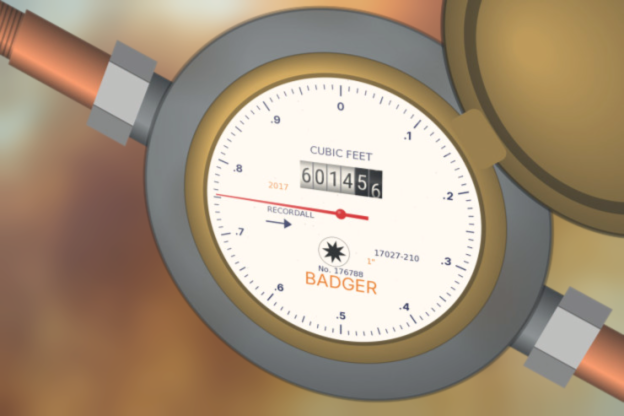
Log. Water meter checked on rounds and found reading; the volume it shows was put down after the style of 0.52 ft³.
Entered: 601455.75 ft³
